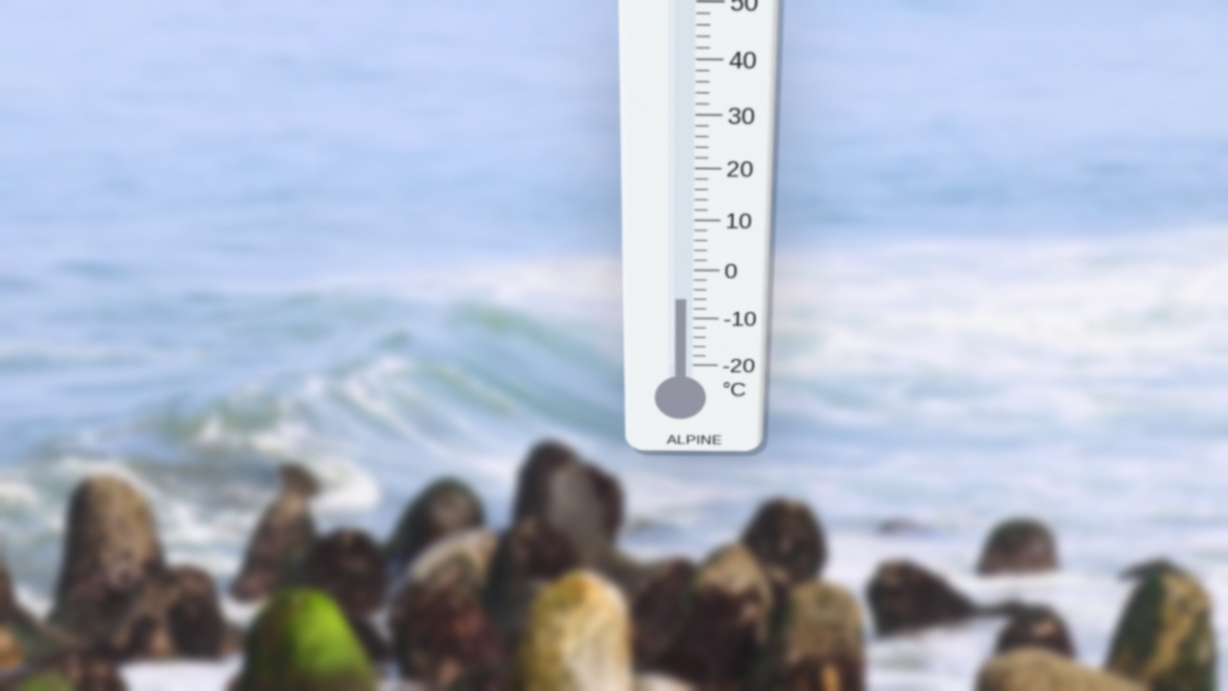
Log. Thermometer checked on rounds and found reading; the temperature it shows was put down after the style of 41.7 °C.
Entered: -6 °C
